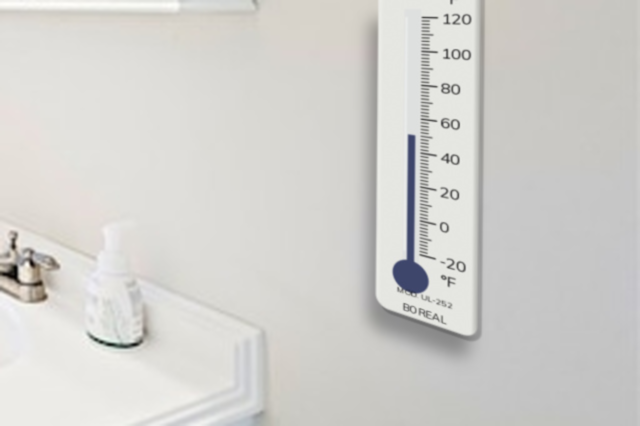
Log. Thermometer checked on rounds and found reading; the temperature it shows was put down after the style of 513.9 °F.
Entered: 50 °F
